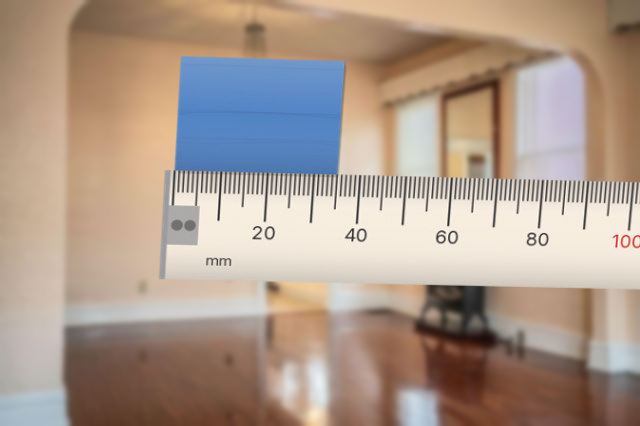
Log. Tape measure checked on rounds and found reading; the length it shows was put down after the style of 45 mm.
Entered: 35 mm
